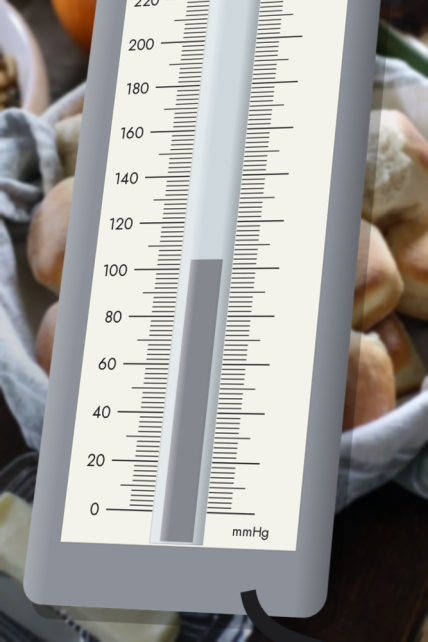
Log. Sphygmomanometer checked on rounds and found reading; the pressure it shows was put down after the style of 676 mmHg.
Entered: 104 mmHg
